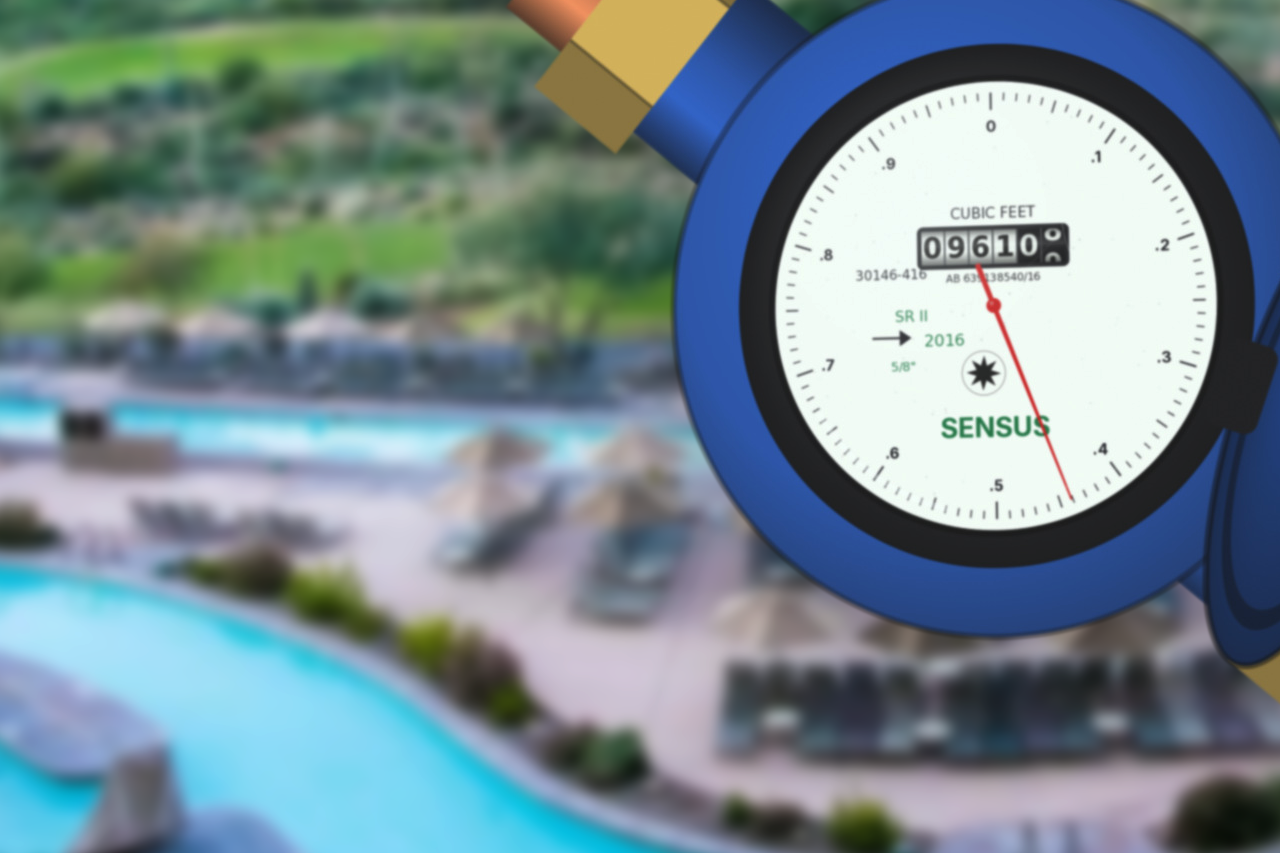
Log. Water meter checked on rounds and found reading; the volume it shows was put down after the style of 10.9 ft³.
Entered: 96108.44 ft³
